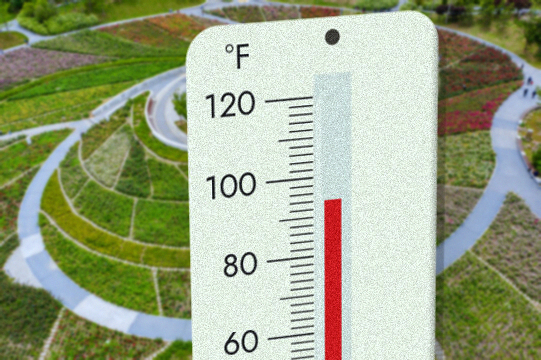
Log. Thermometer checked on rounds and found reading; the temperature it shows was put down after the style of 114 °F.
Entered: 94 °F
